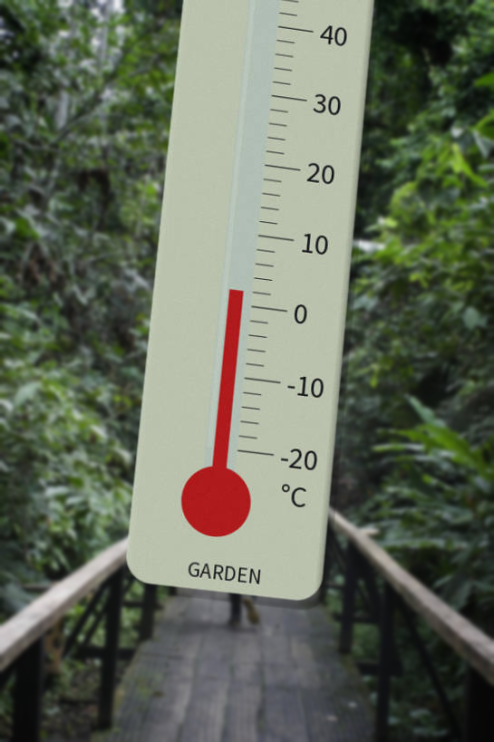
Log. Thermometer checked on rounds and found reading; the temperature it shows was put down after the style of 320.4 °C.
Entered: 2 °C
